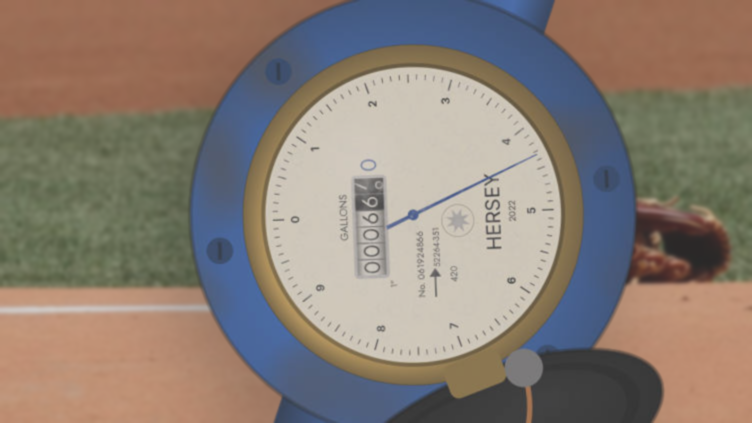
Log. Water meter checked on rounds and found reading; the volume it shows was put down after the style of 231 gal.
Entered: 6674.3 gal
